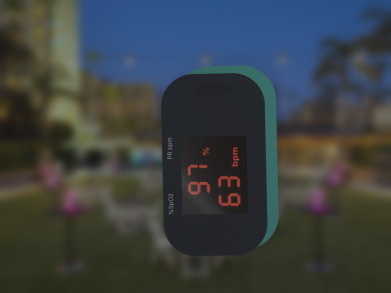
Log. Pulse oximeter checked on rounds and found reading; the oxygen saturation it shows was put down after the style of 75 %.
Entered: 97 %
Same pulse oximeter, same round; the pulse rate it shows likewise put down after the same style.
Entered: 63 bpm
